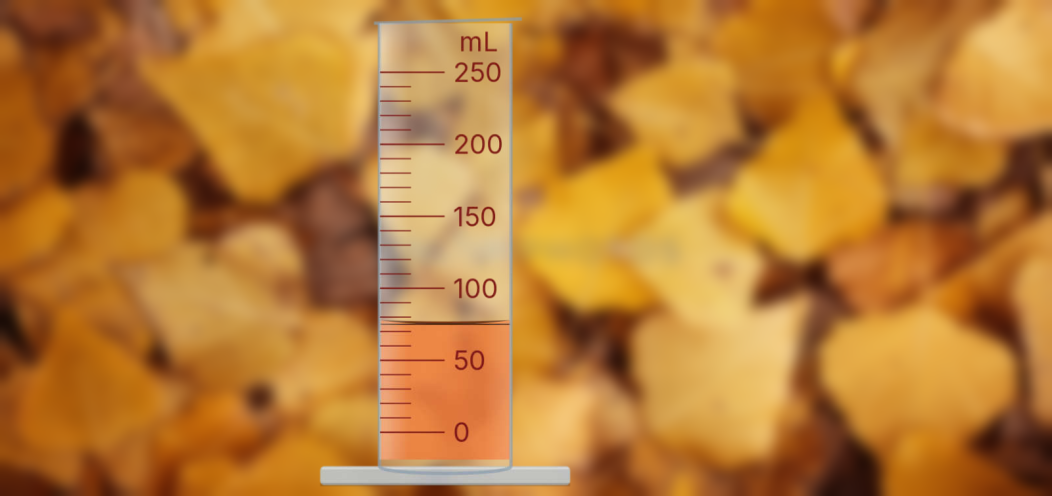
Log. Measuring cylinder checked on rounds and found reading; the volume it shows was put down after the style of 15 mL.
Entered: 75 mL
